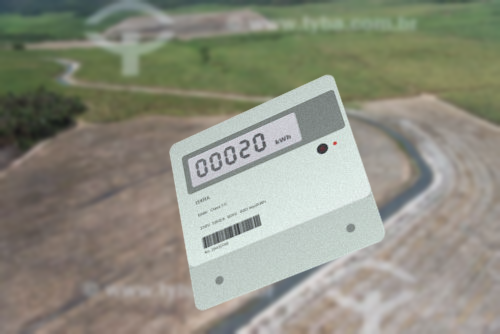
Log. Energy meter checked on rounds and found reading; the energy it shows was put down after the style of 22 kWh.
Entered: 20 kWh
